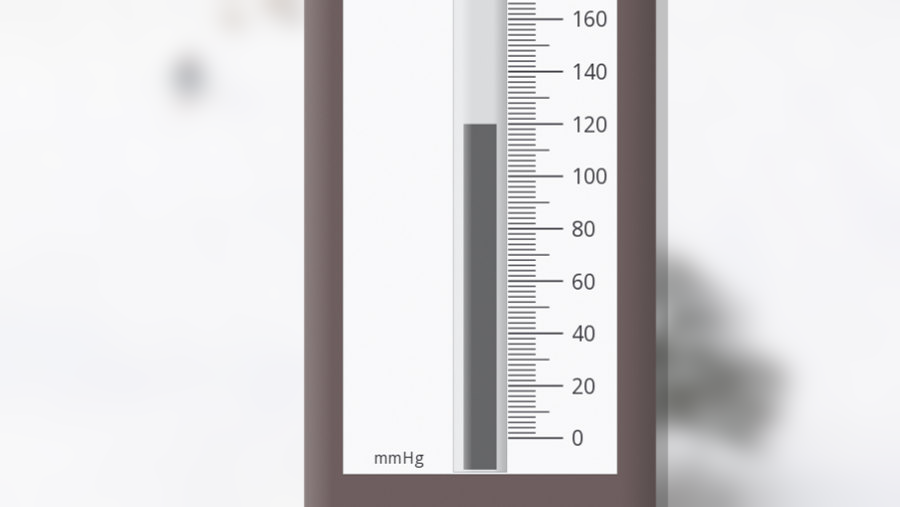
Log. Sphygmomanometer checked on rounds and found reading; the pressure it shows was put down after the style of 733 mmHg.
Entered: 120 mmHg
